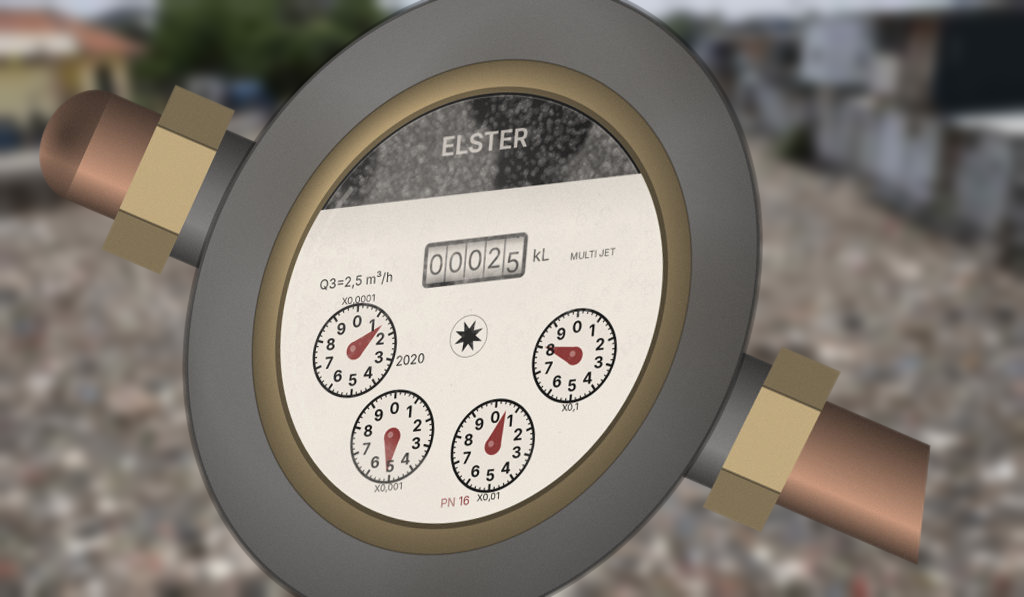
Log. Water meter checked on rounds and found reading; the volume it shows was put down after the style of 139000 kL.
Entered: 24.8051 kL
